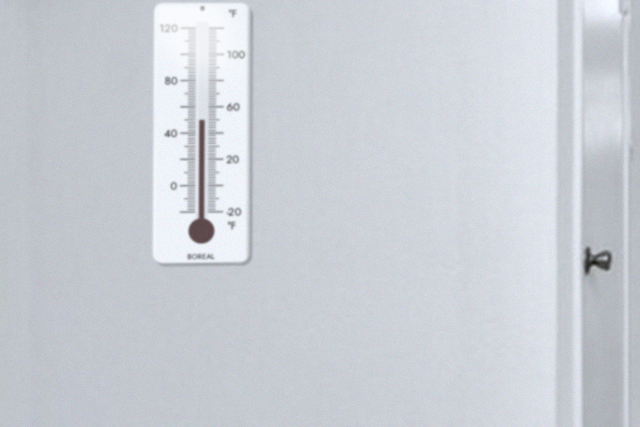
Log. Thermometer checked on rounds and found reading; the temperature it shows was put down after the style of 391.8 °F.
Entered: 50 °F
